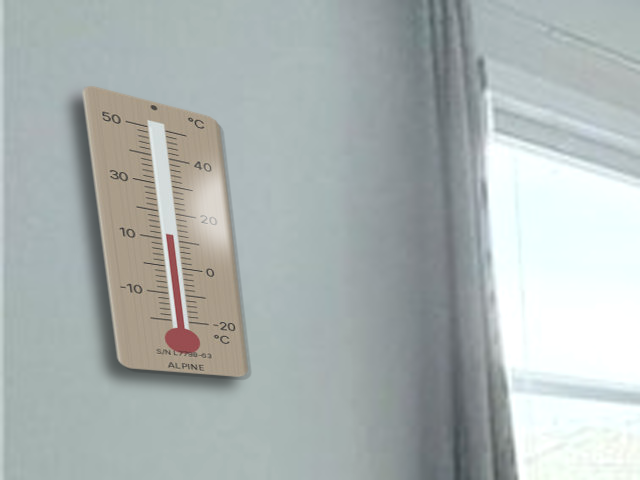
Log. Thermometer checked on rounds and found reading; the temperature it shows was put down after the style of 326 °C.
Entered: 12 °C
